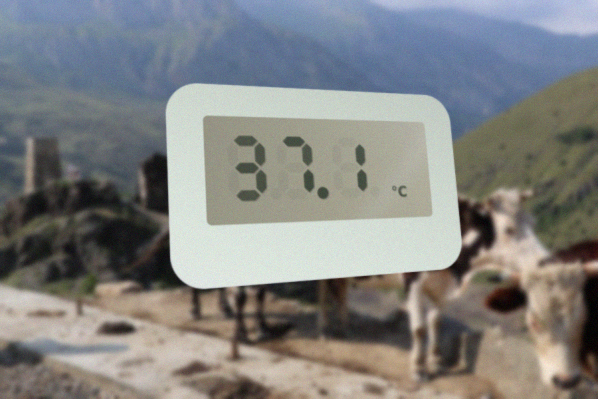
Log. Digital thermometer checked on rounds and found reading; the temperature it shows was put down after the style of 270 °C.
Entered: 37.1 °C
